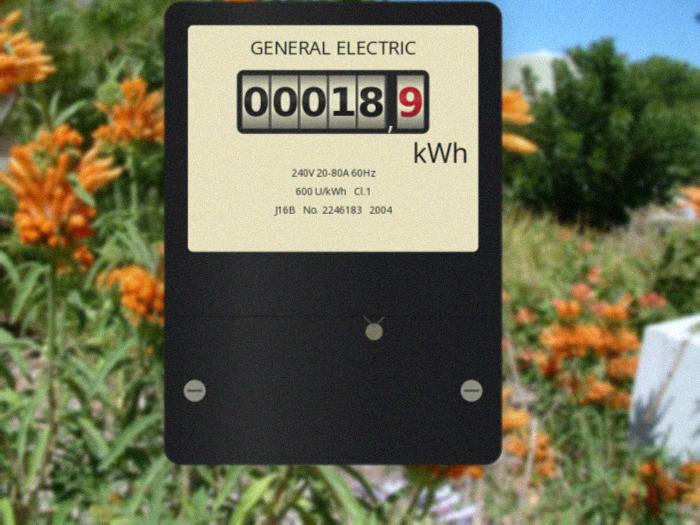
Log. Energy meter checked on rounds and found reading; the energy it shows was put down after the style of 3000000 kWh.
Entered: 18.9 kWh
